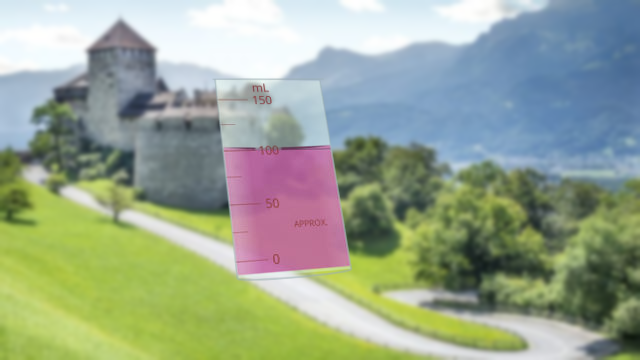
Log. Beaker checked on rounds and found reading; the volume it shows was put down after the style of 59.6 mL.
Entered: 100 mL
